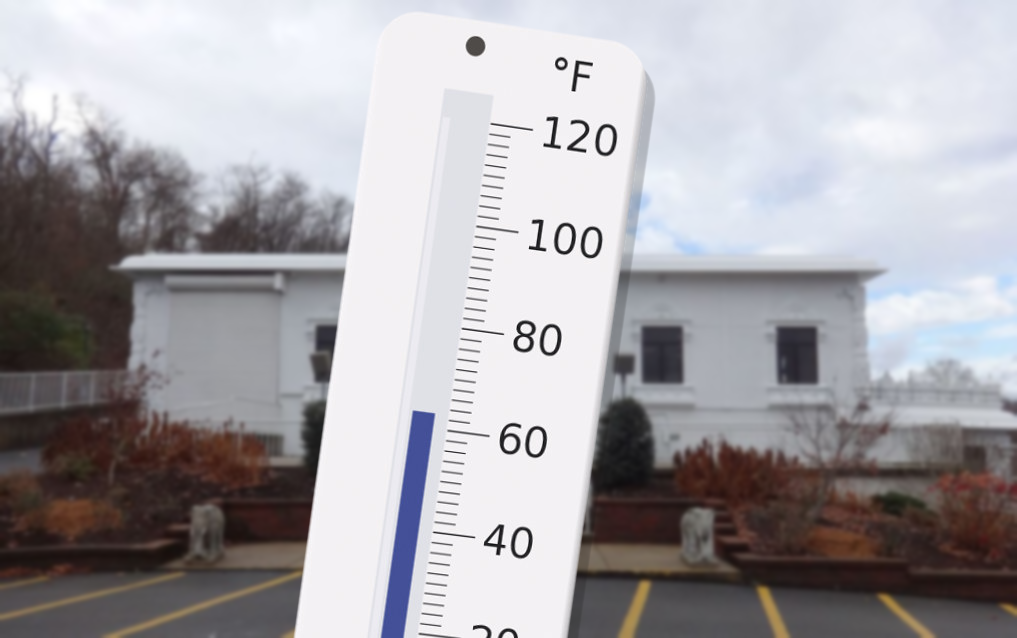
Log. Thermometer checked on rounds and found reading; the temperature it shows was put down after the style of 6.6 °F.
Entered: 63 °F
